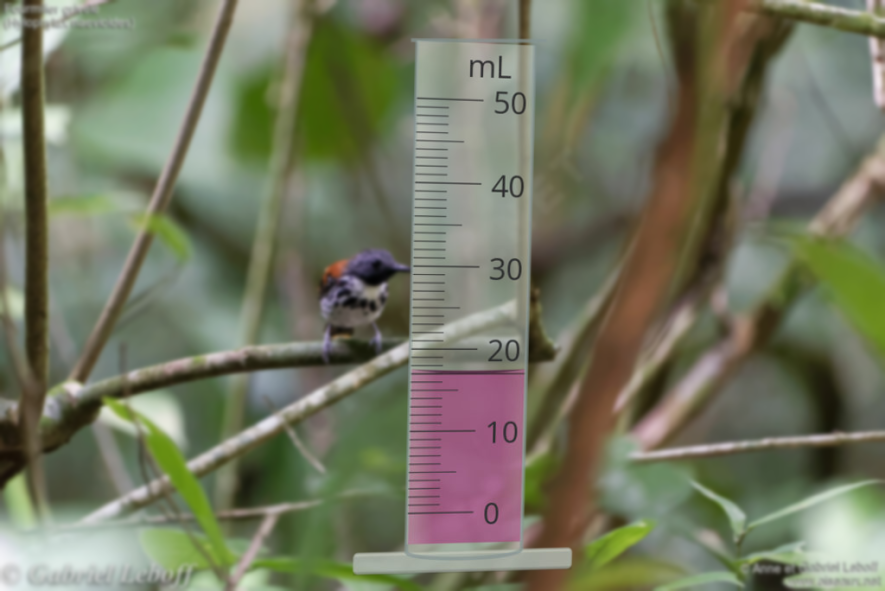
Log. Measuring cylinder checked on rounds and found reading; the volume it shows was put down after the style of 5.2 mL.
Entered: 17 mL
